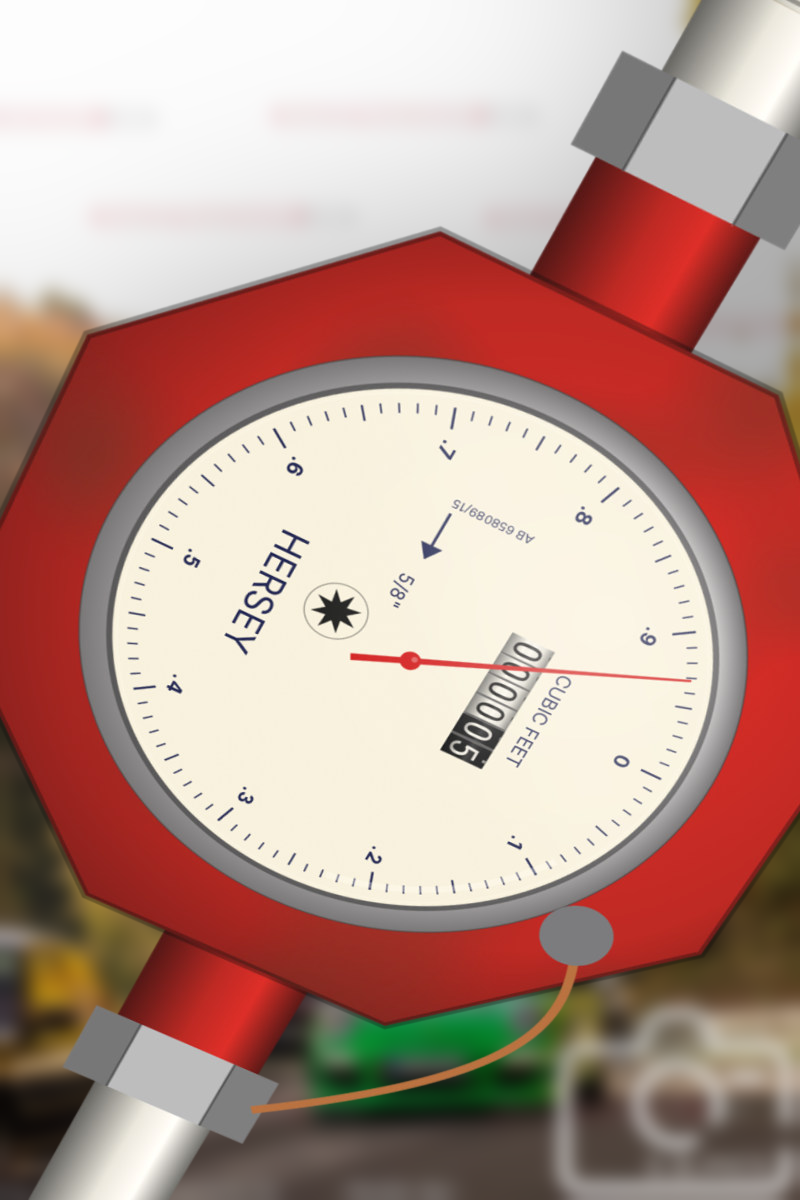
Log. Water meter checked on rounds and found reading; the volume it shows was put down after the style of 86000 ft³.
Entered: 4.93 ft³
